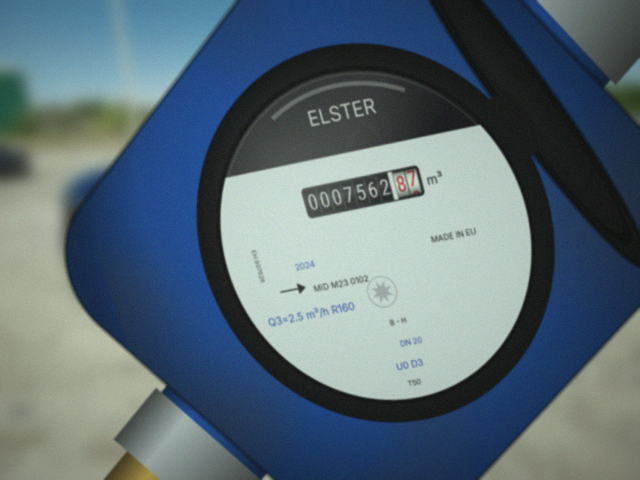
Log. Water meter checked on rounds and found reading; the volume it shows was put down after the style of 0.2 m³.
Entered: 7562.87 m³
